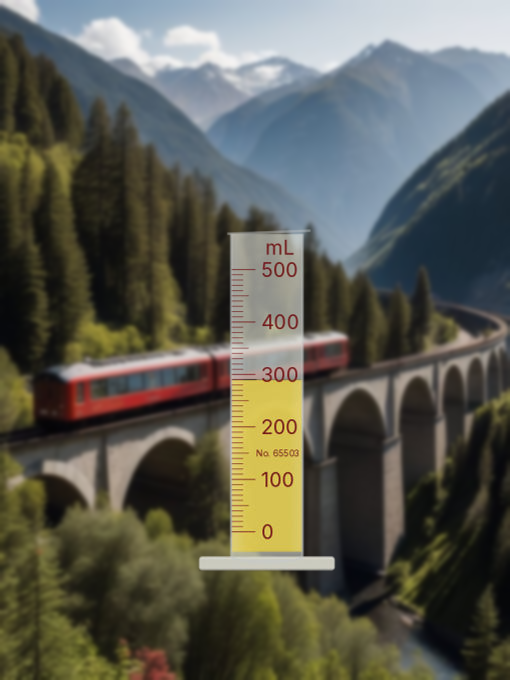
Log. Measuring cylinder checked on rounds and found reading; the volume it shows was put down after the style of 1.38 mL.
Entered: 290 mL
